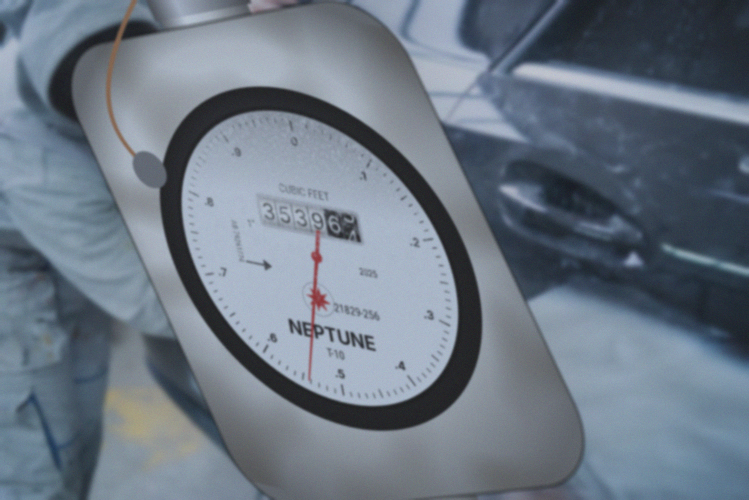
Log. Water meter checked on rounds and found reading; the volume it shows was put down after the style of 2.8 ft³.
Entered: 353963.54 ft³
